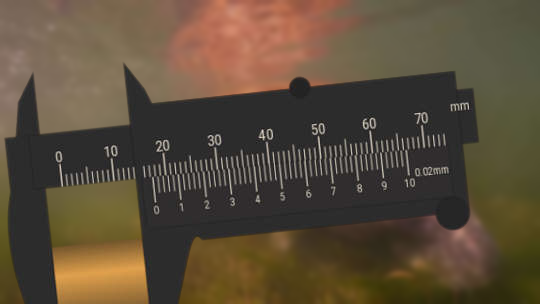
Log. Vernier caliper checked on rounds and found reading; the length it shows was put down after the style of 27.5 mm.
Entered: 17.5 mm
